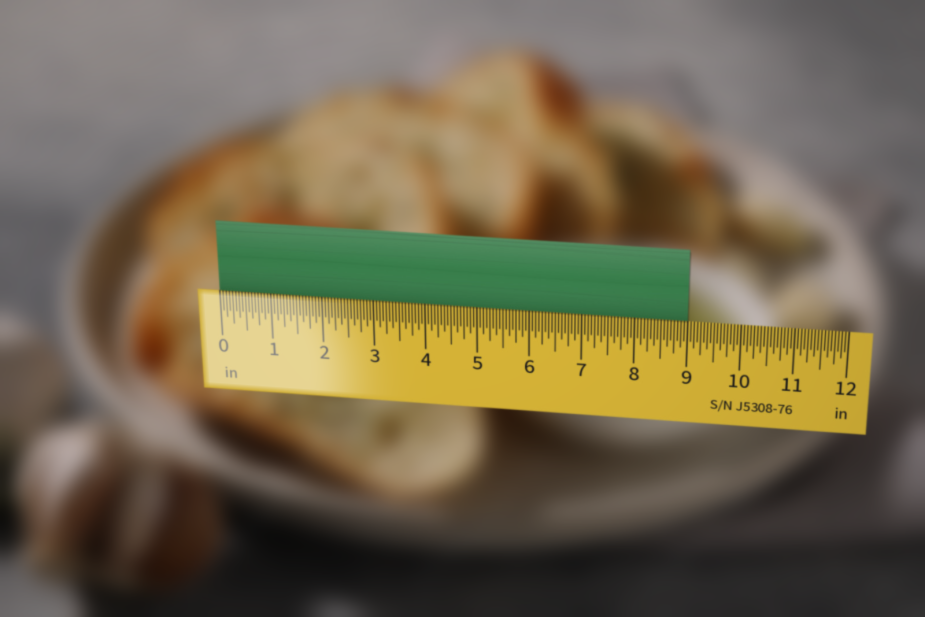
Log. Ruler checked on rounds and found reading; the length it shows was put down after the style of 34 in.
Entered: 9 in
